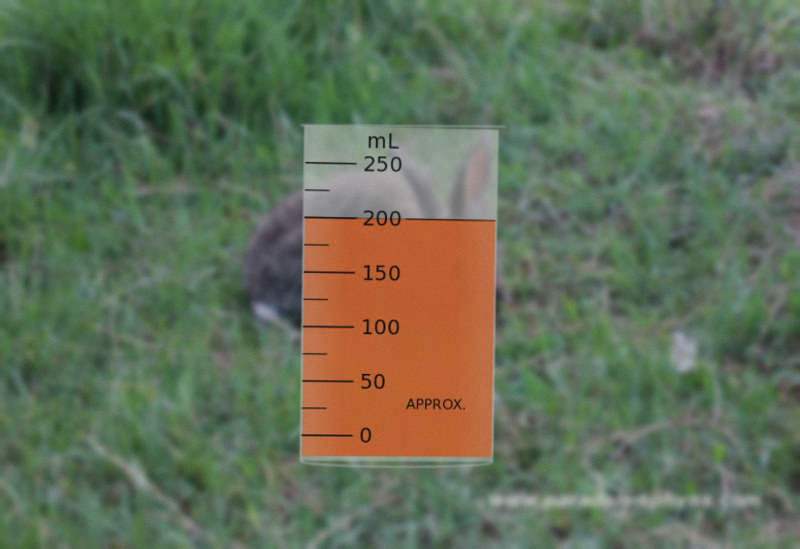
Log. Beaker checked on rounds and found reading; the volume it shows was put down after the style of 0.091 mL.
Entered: 200 mL
